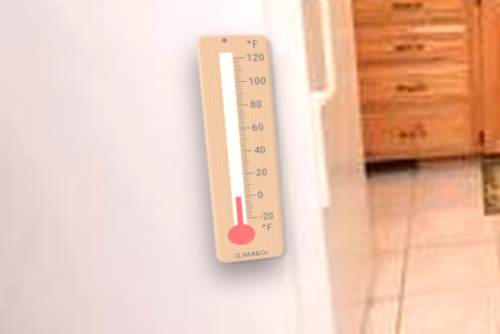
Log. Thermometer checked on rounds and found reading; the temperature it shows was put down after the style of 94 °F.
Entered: 0 °F
